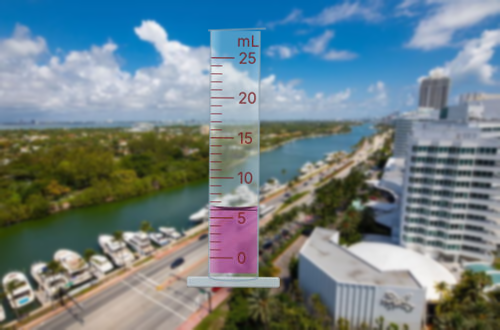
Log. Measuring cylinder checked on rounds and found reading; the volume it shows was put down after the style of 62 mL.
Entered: 6 mL
